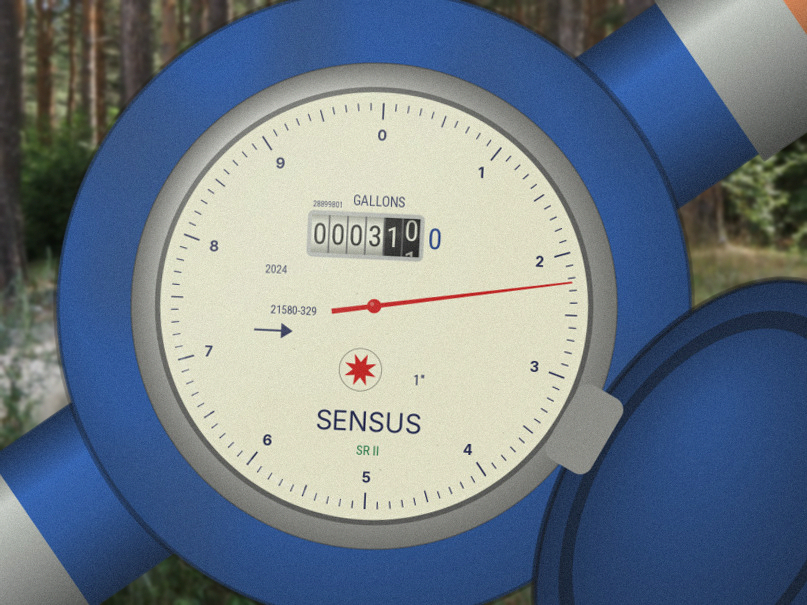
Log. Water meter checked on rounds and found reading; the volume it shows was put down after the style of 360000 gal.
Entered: 3102.2 gal
